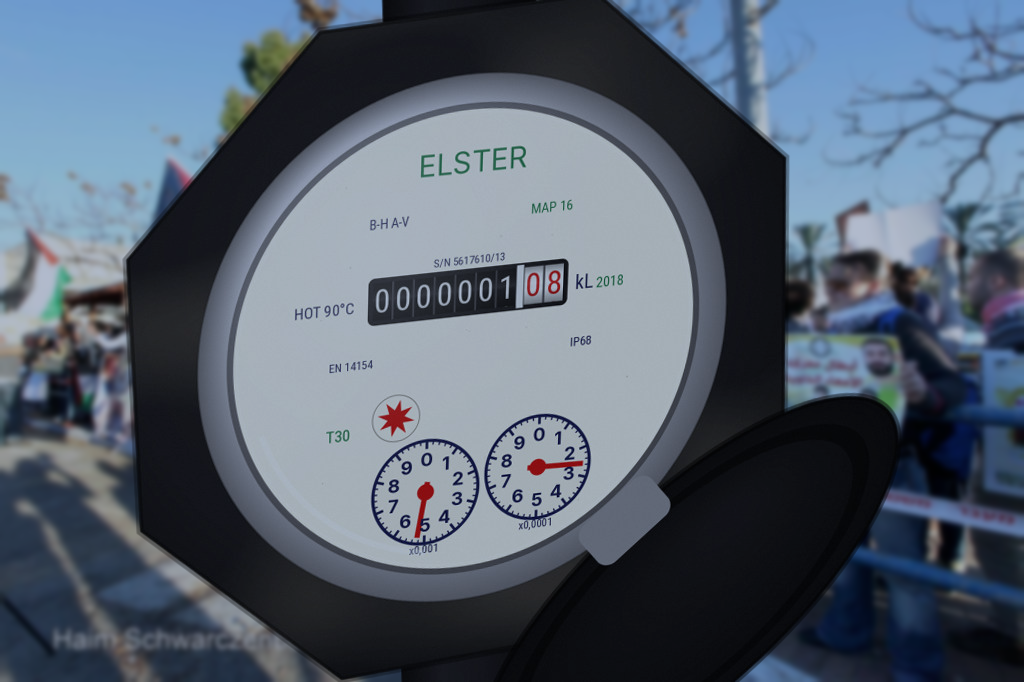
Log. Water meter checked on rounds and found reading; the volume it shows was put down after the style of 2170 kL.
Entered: 1.0852 kL
